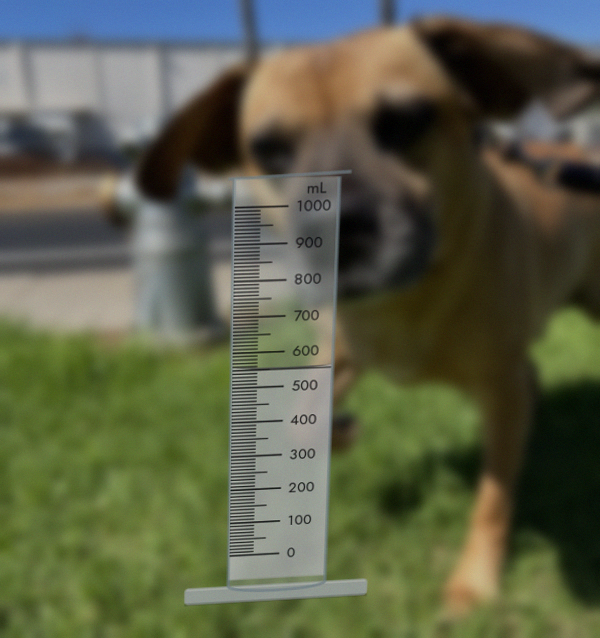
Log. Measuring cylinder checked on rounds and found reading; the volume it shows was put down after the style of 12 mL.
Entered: 550 mL
